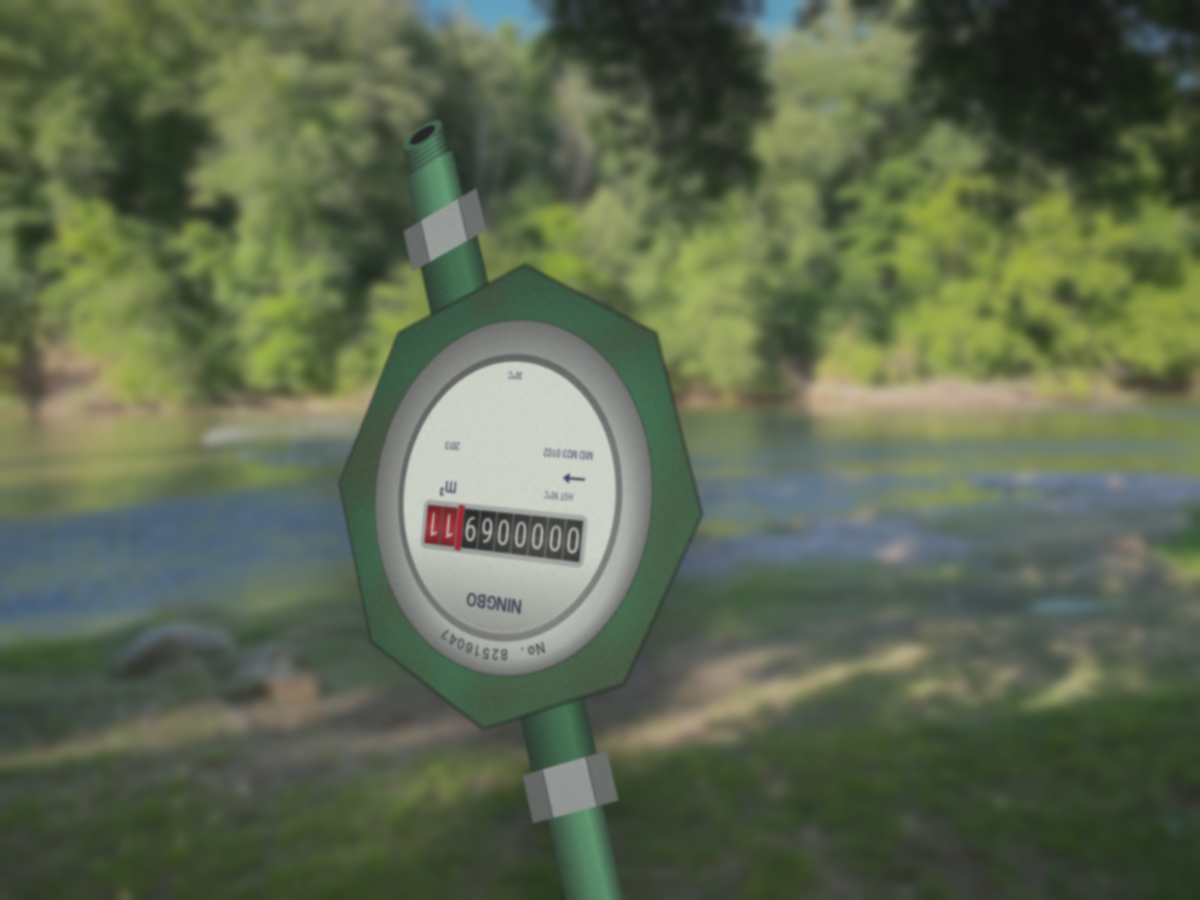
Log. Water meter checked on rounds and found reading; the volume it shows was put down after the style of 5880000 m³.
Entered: 69.11 m³
